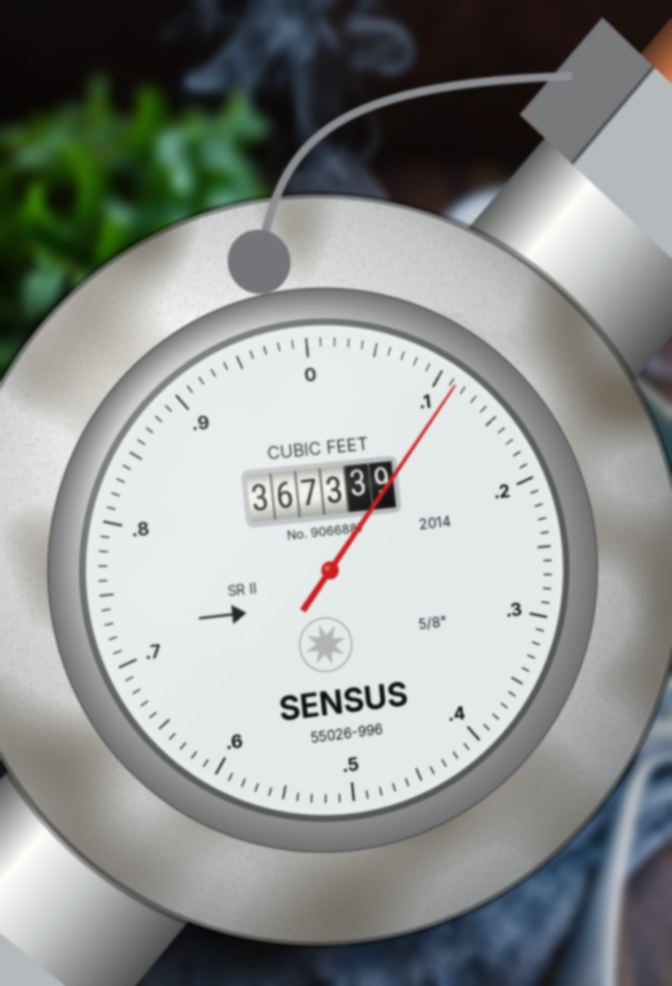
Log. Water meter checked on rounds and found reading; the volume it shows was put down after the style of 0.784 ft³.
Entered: 367339.11 ft³
